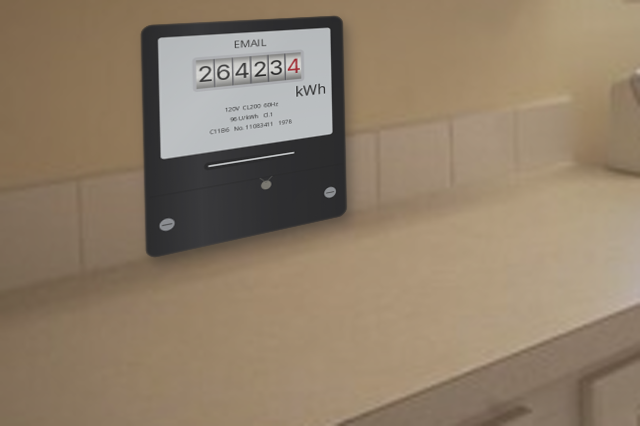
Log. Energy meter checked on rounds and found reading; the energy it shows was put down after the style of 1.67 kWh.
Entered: 26423.4 kWh
